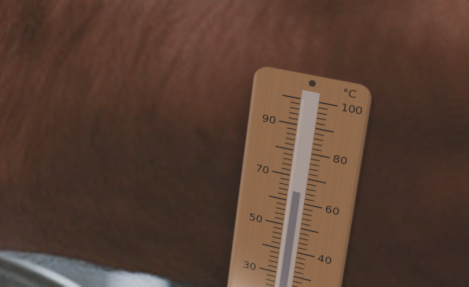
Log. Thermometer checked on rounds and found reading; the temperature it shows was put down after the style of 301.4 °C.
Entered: 64 °C
